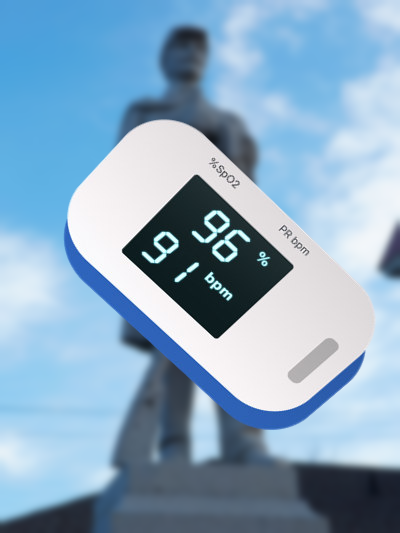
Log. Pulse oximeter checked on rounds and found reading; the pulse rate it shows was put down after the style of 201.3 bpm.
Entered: 91 bpm
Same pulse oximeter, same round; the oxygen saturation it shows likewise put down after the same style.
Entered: 96 %
